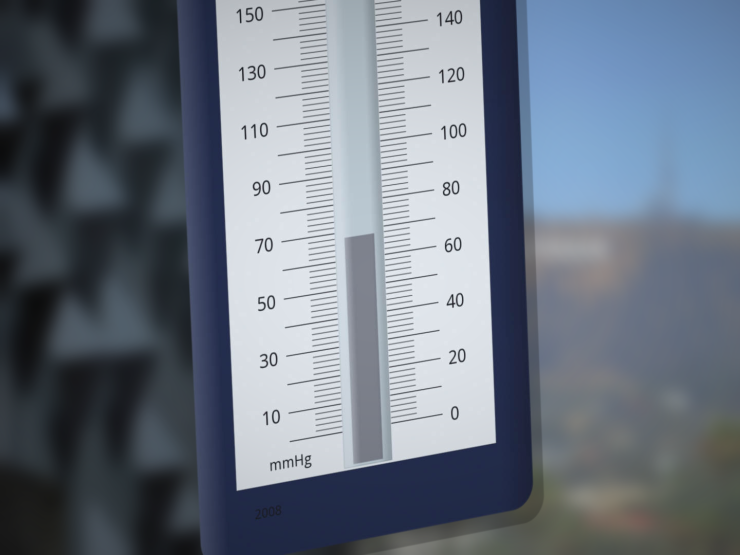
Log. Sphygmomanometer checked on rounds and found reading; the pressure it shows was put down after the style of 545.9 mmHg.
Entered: 68 mmHg
